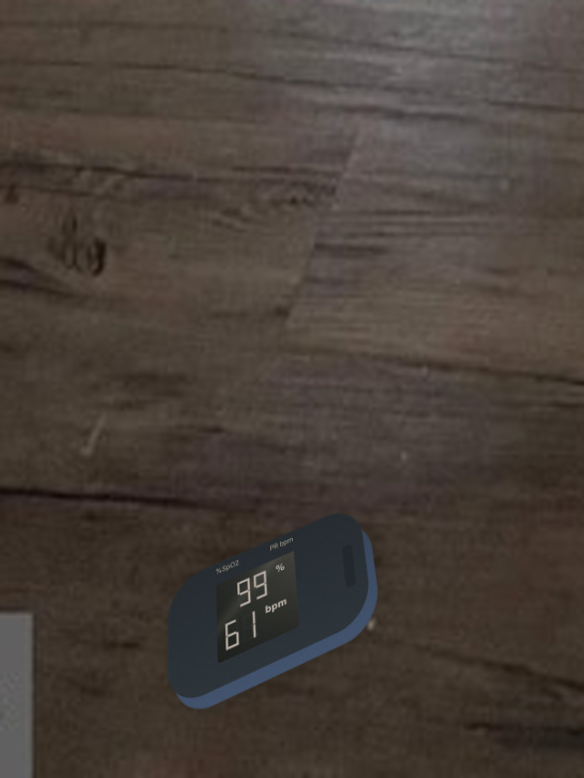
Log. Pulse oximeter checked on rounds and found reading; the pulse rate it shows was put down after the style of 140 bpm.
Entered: 61 bpm
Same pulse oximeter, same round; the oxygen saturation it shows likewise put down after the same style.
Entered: 99 %
